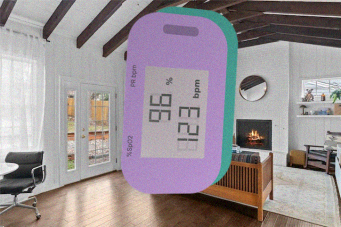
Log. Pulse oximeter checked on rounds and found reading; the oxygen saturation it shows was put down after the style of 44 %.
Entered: 96 %
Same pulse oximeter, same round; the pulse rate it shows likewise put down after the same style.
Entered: 123 bpm
